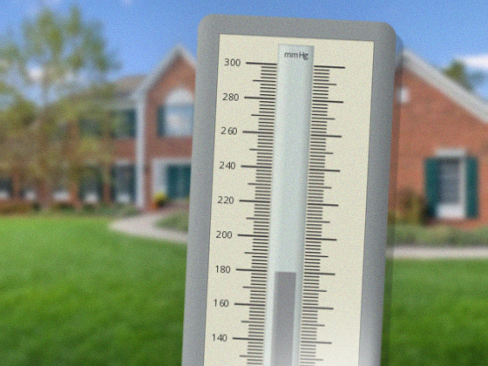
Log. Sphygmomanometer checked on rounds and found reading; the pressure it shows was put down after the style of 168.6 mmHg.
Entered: 180 mmHg
